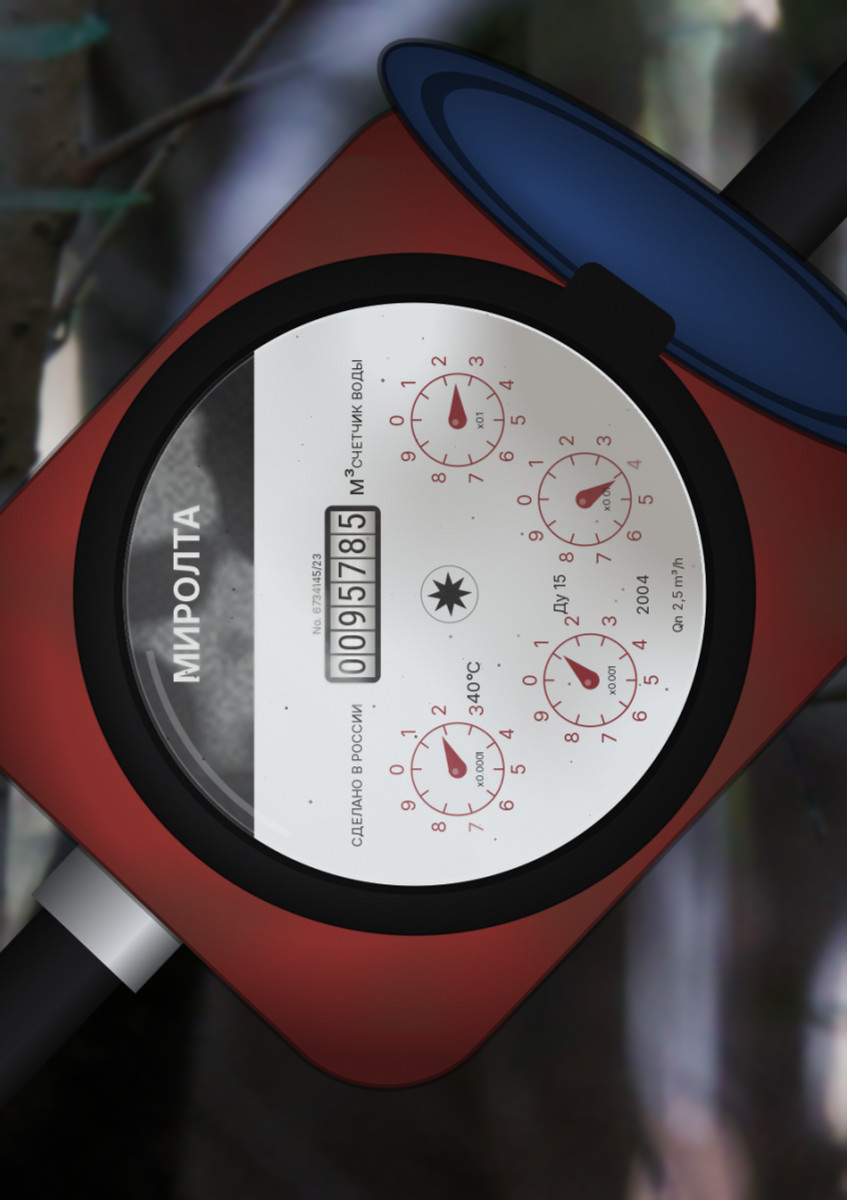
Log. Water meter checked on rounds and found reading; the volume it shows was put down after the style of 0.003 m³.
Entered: 95785.2411 m³
